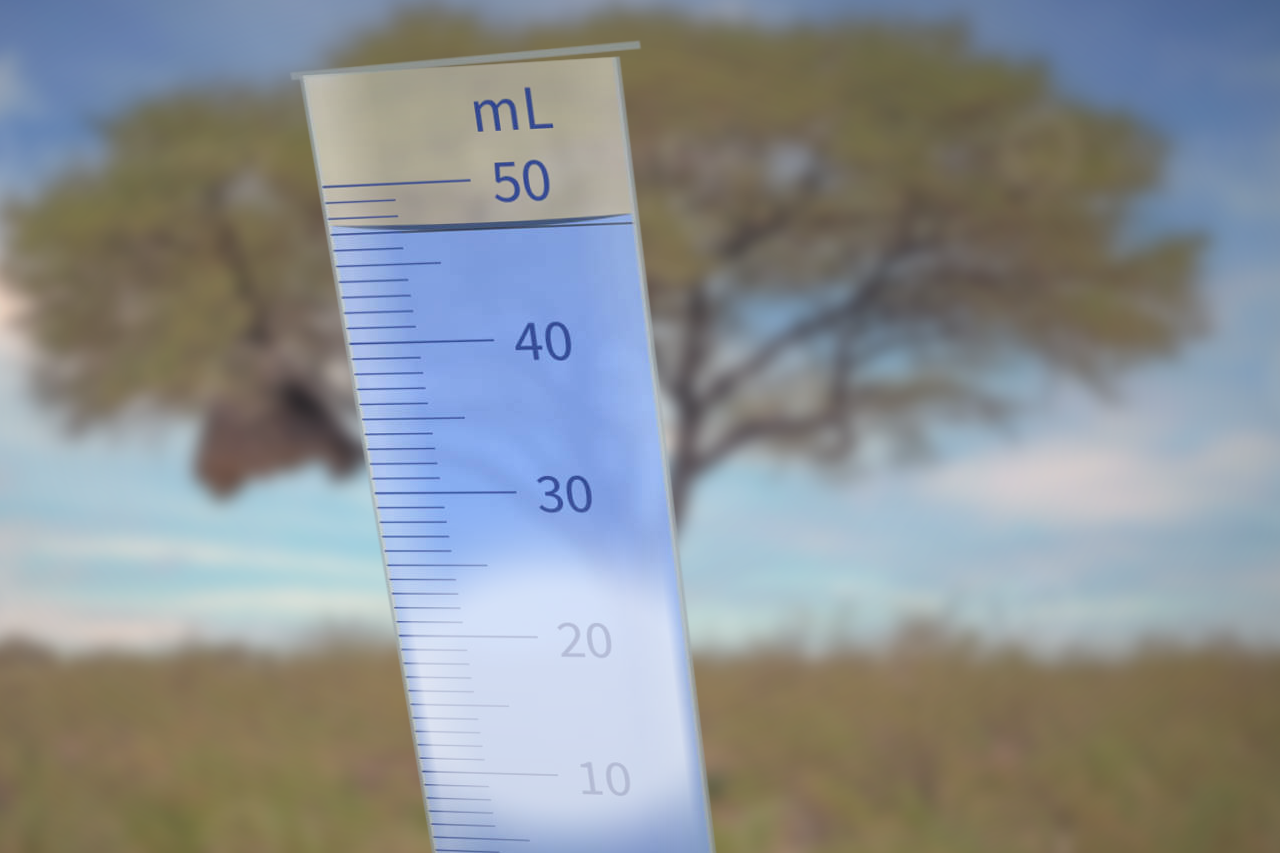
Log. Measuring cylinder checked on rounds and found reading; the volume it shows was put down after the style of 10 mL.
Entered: 47 mL
